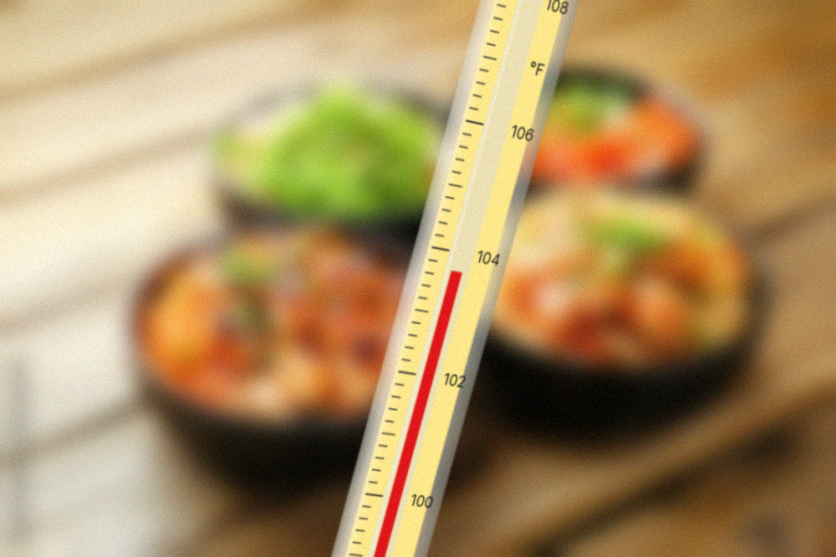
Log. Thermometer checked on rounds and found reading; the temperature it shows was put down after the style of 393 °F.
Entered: 103.7 °F
